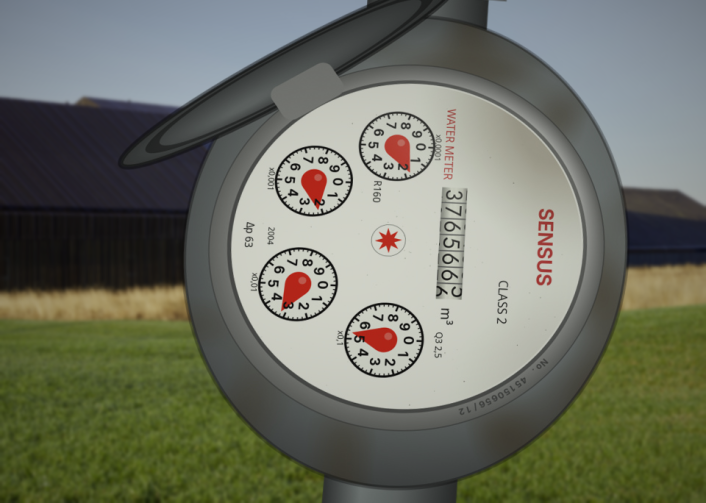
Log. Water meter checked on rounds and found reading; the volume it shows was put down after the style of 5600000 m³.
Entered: 3765665.5321 m³
